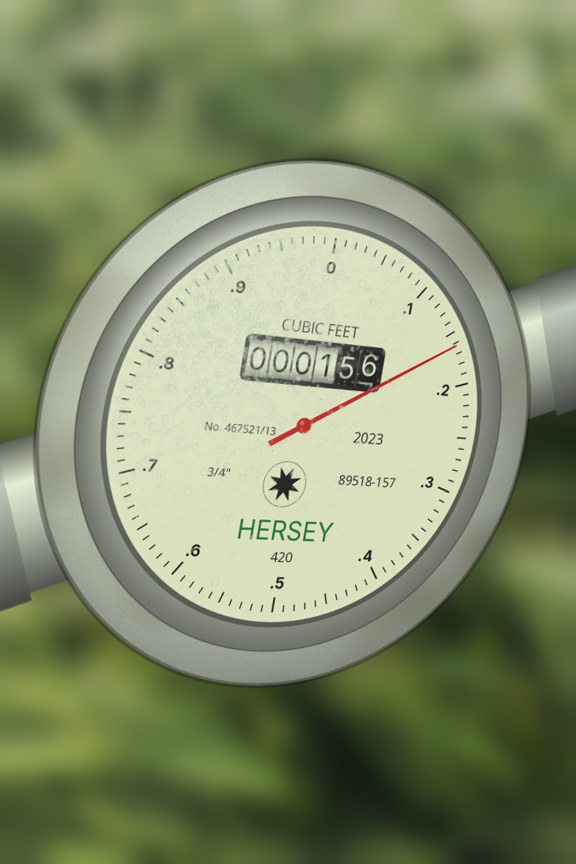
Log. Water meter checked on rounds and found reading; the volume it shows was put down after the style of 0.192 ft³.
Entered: 156.16 ft³
